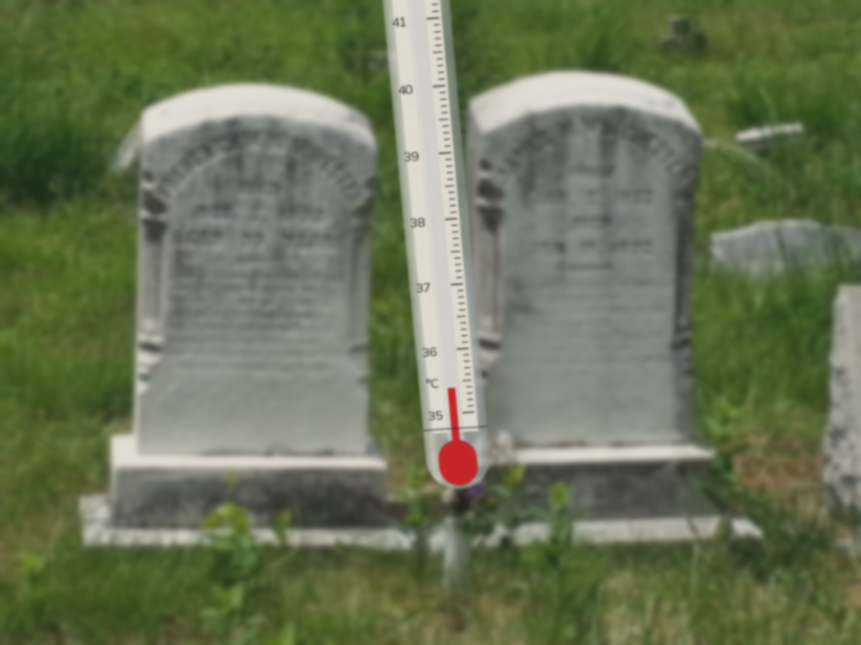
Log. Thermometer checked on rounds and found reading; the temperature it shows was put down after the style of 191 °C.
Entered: 35.4 °C
